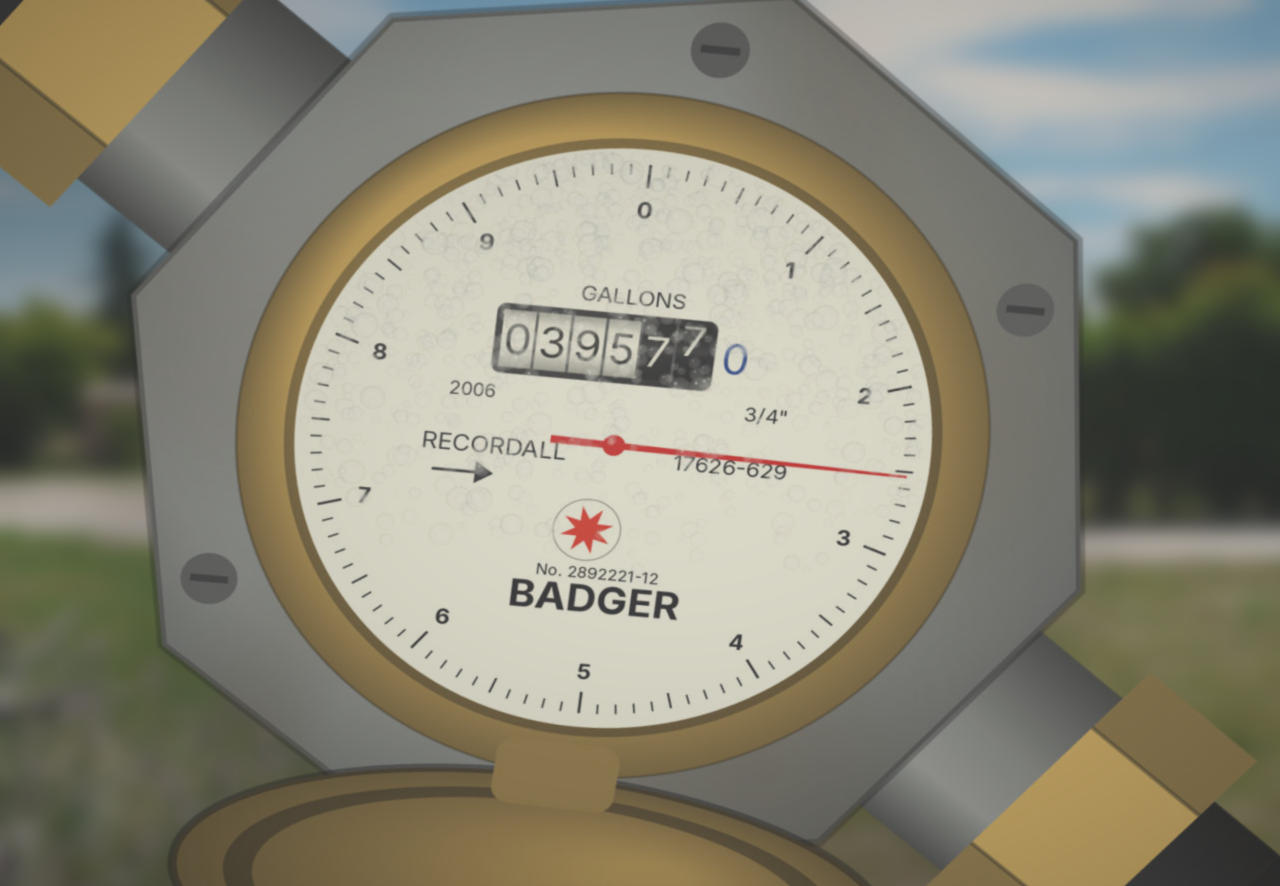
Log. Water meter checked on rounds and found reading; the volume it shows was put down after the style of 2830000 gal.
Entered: 395772.5 gal
